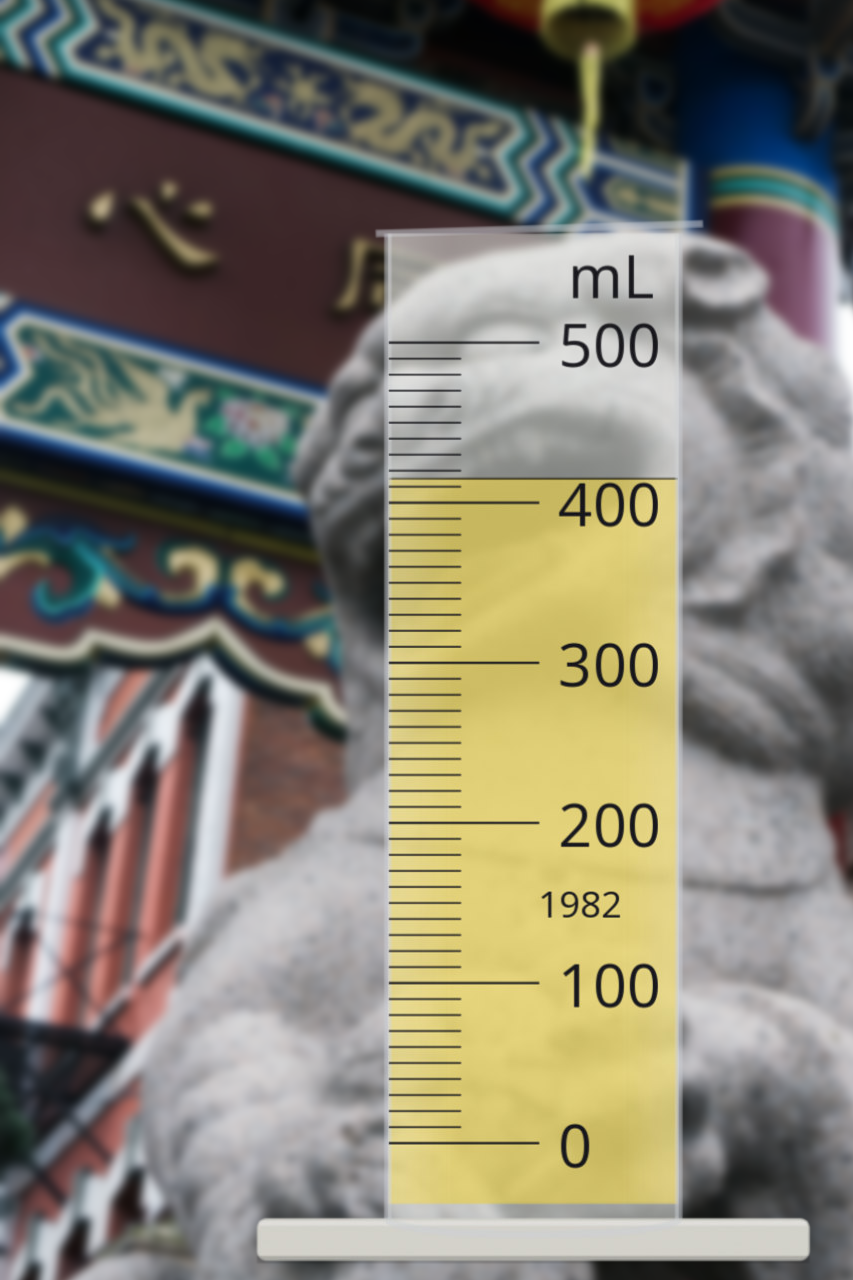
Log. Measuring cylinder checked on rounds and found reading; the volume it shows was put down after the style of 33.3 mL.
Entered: 415 mL
